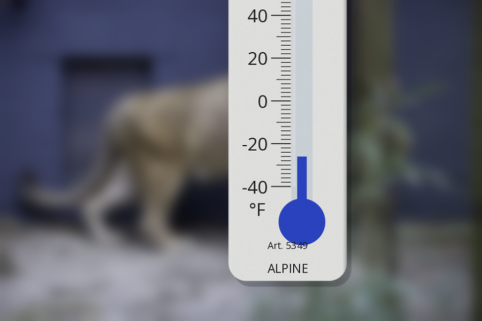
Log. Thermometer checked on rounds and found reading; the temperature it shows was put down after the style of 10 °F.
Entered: -26 °F
